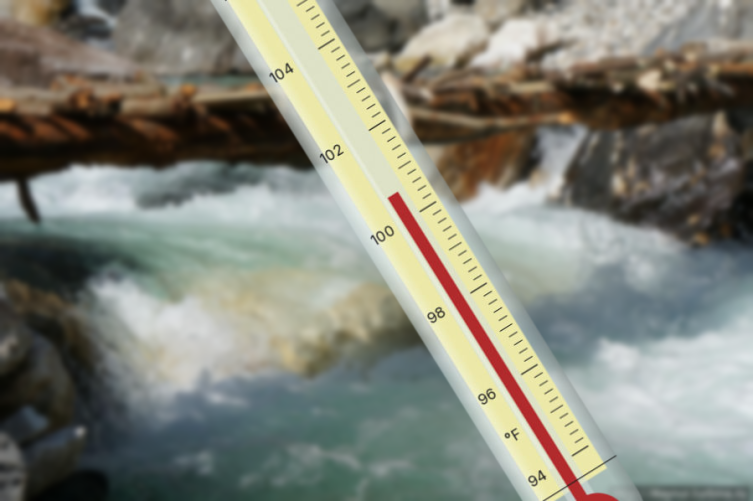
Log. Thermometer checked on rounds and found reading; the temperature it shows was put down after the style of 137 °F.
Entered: 100.6 °F
